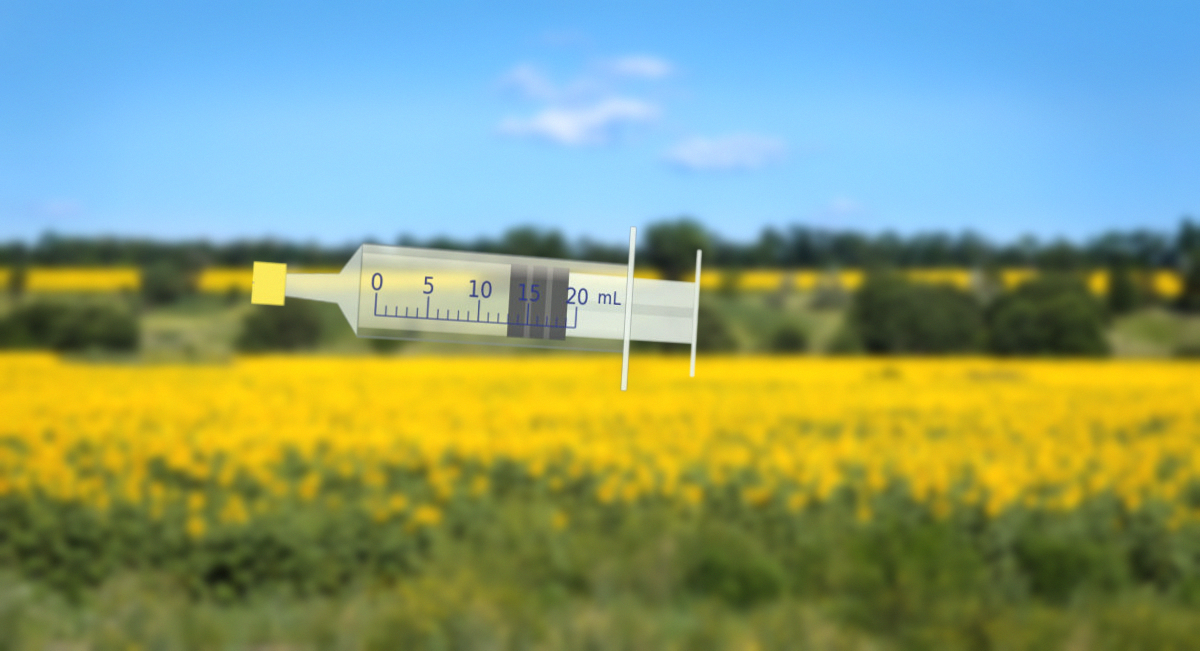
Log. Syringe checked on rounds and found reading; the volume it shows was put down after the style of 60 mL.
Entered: 13 mL
